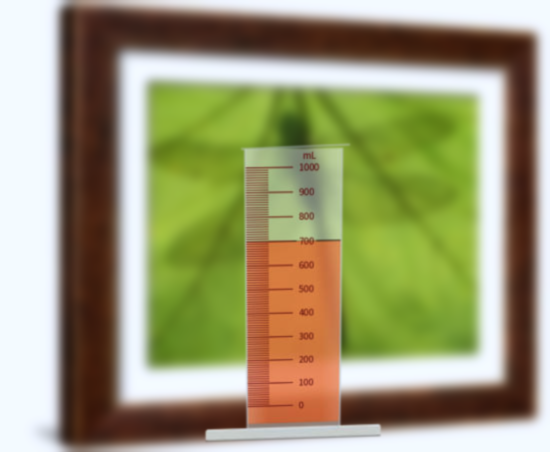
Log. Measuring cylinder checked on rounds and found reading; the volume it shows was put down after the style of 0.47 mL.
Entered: 700 mL
